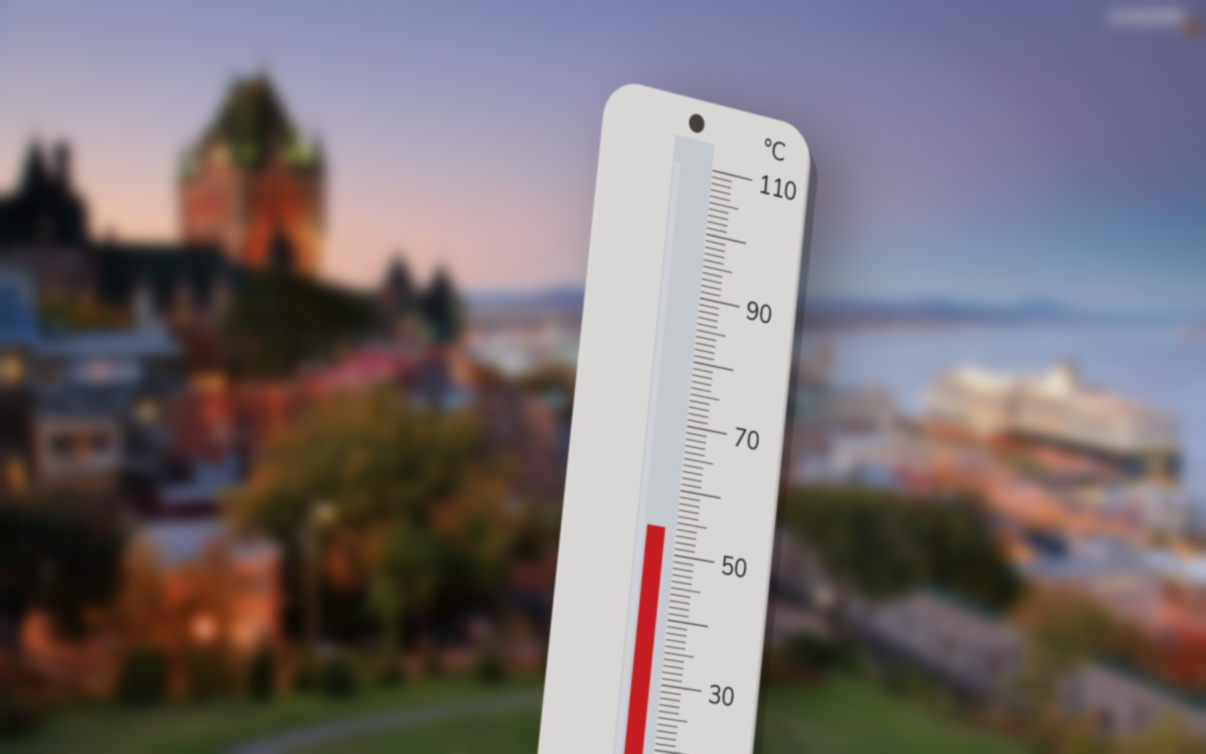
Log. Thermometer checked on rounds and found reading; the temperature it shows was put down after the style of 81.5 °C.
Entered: 54 °C
